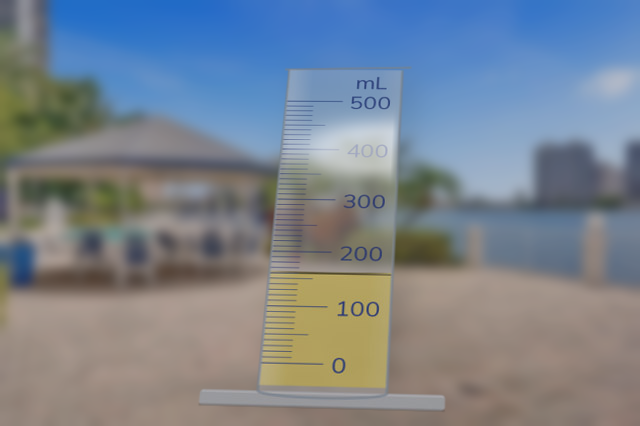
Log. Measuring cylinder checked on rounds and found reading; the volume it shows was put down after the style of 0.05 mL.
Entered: 160 mL
